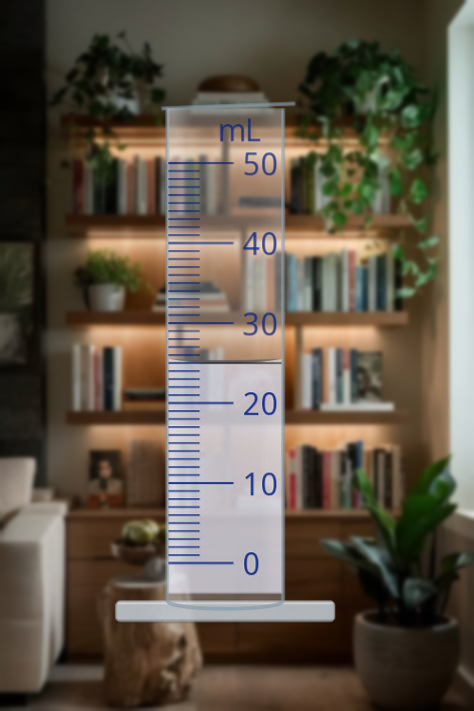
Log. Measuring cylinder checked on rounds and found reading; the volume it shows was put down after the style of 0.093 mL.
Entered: 25 mL
